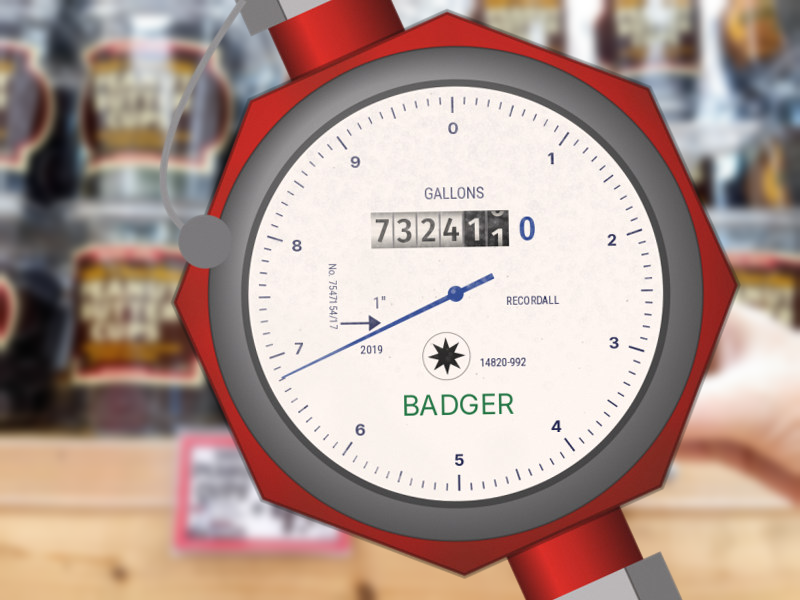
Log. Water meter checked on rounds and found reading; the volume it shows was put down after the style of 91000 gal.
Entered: 7324106.8 gal
